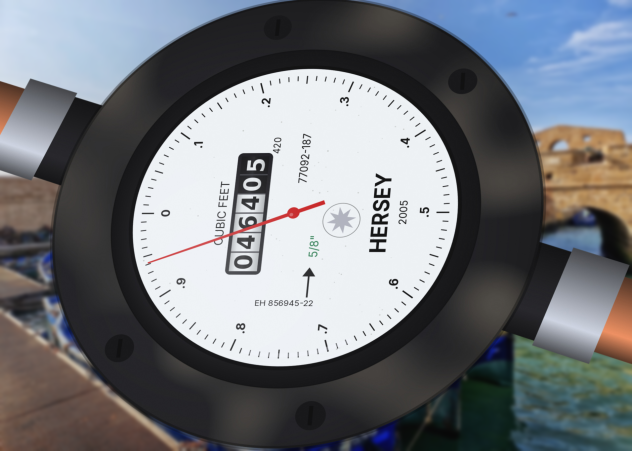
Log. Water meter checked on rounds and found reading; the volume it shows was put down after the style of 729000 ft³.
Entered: 46404.94 ft³
